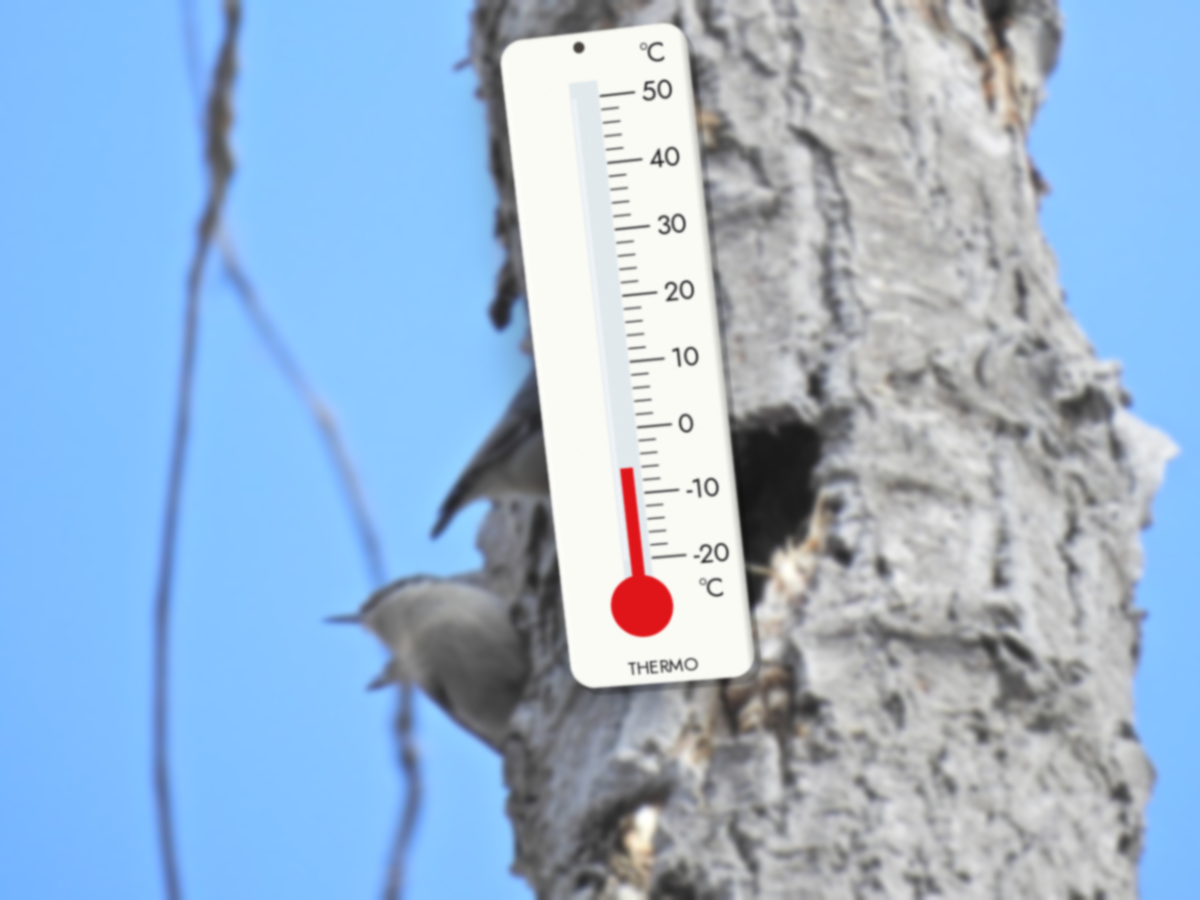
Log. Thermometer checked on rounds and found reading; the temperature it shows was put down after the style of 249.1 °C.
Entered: -6 °C
